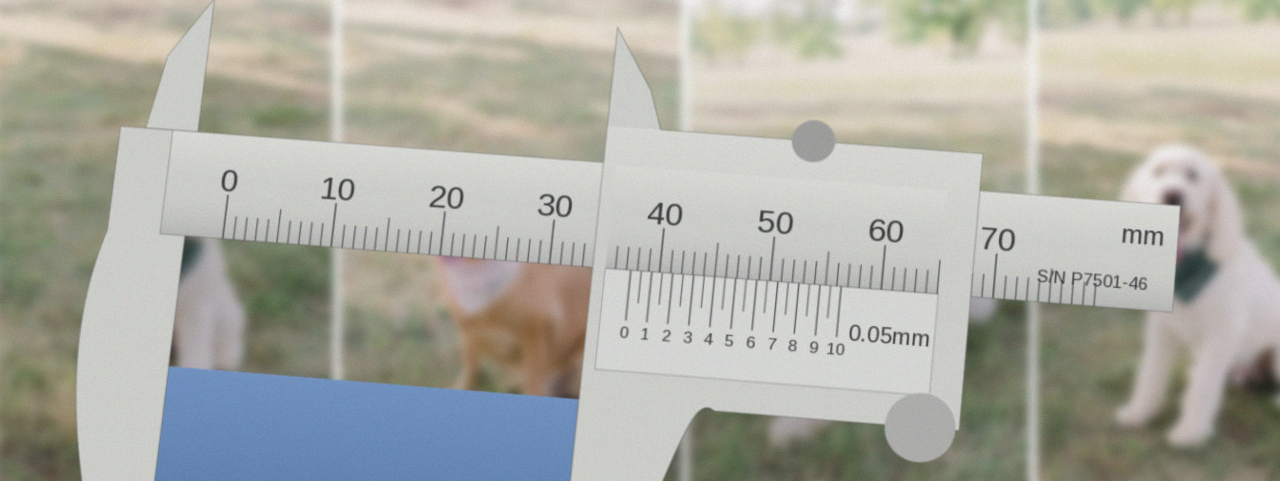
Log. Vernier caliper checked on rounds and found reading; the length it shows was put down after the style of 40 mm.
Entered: 37.4 mm
